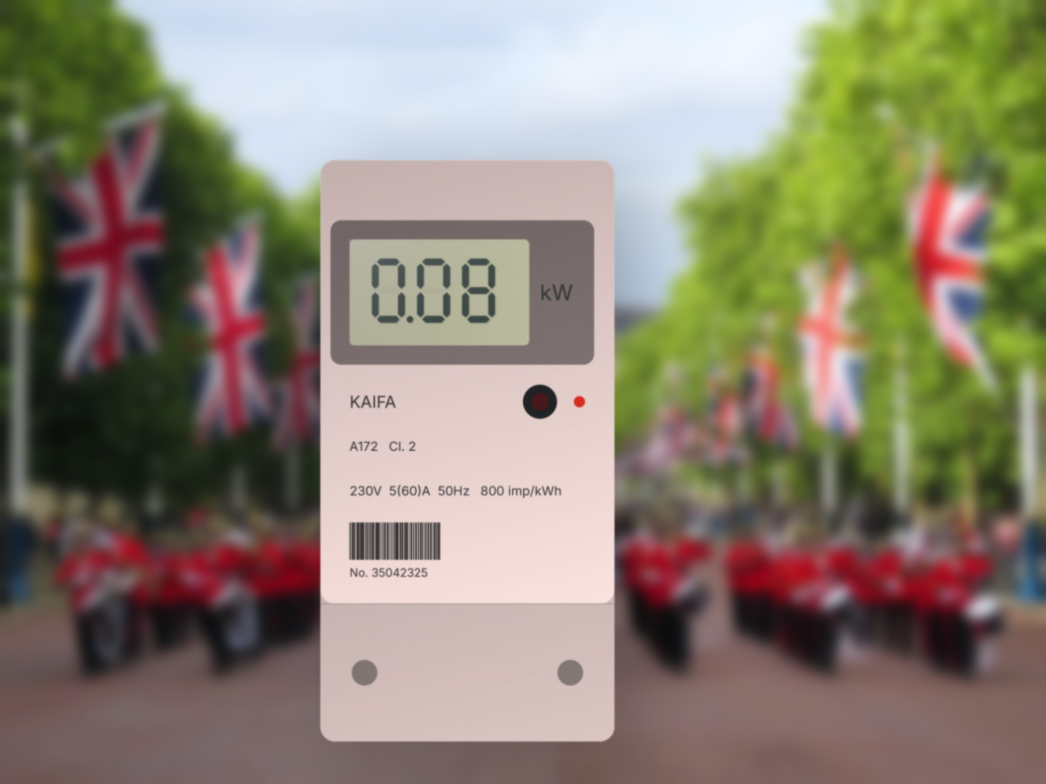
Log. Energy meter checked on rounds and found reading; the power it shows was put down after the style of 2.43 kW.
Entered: 0.08 kW
